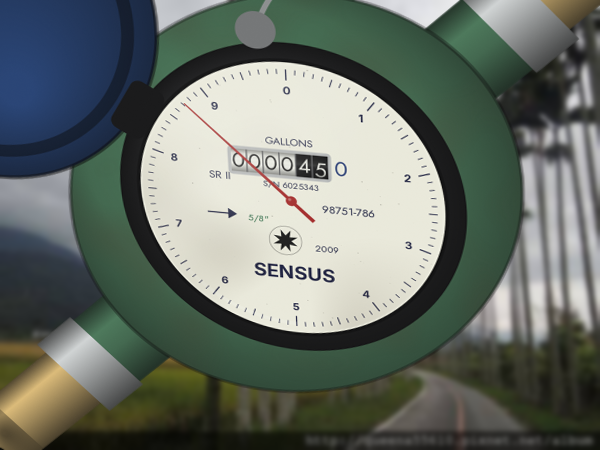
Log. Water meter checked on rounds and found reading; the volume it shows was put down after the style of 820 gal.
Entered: 448.7 gal
